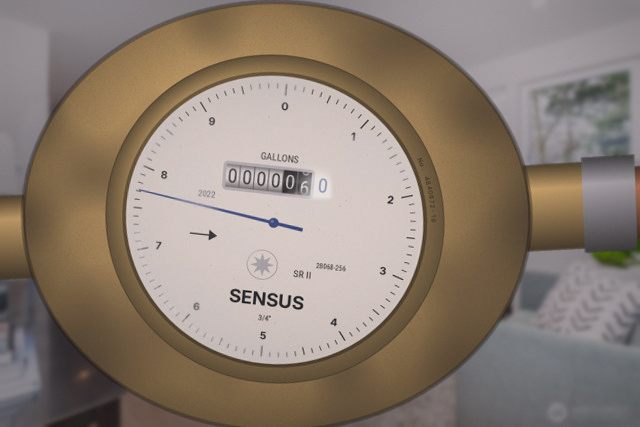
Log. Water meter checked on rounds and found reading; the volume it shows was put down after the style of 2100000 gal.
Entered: 57.7 gal
